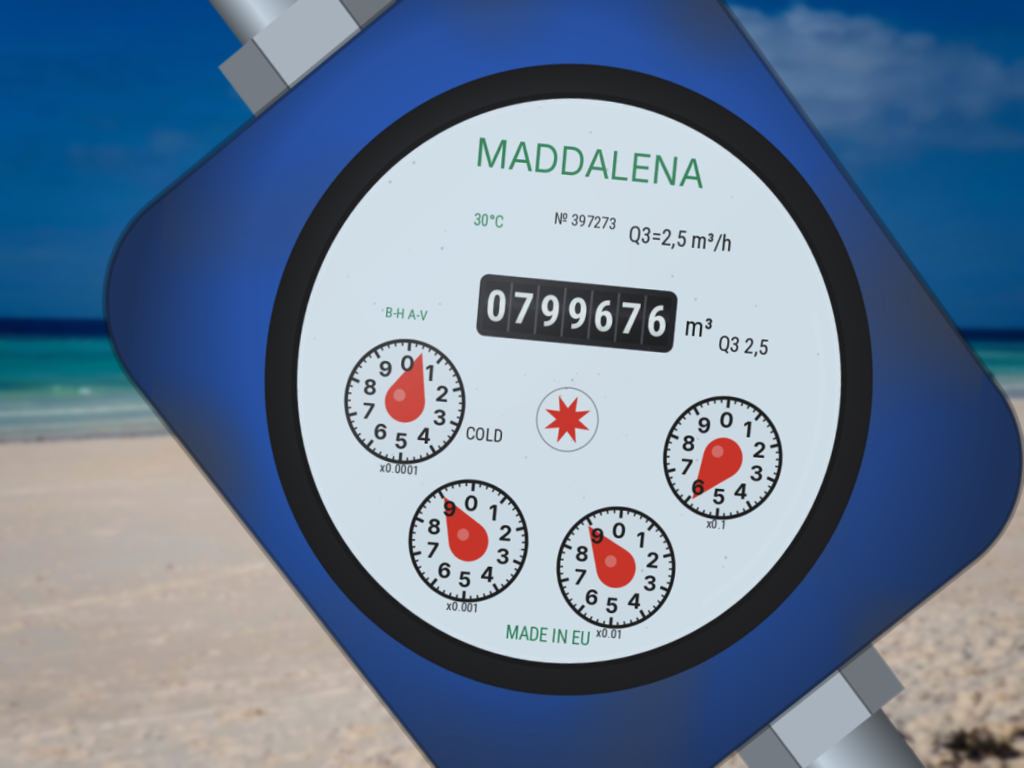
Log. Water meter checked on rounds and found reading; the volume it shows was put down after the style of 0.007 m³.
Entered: 799676.5890 m³
